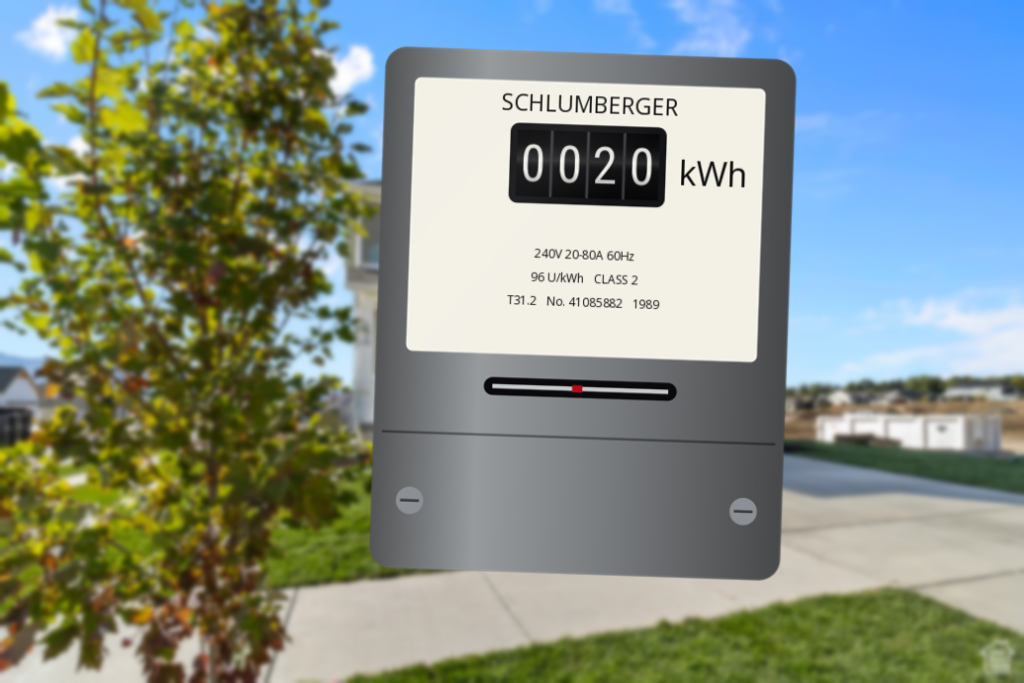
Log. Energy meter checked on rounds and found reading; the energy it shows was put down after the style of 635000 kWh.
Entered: 20 kWh
